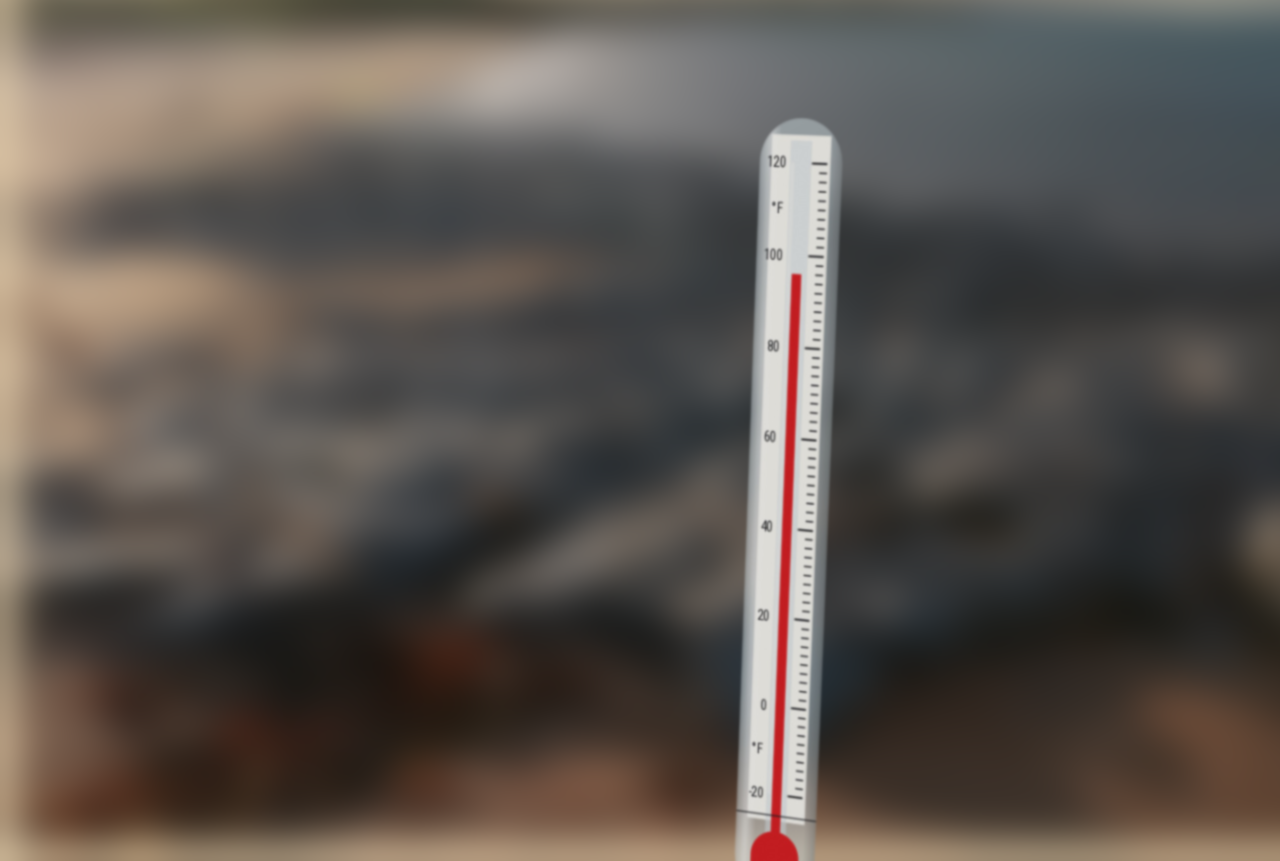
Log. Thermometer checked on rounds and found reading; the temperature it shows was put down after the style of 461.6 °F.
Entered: 96 °F
